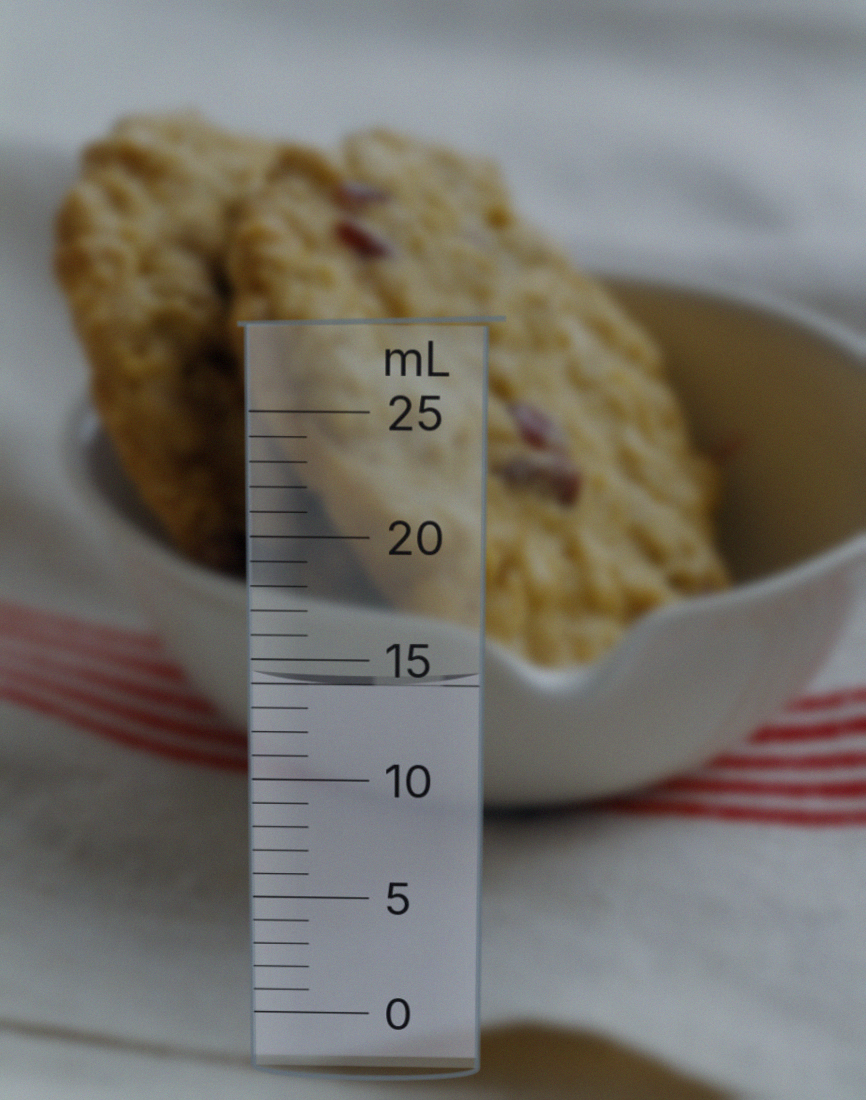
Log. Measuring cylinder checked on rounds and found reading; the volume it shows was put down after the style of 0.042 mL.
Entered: 14 mL
